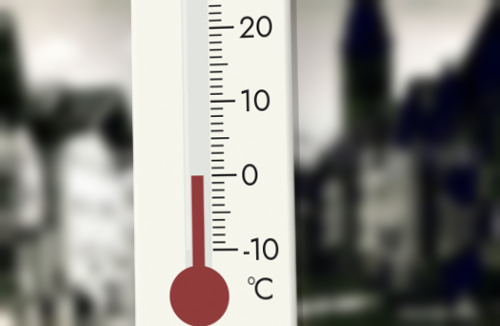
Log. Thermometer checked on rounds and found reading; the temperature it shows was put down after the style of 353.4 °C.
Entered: 0 °C
